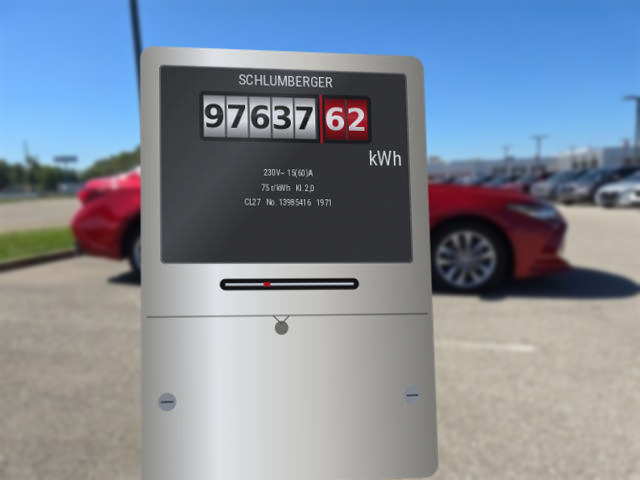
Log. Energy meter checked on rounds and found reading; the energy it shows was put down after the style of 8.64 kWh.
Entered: 97637.62 kWh
